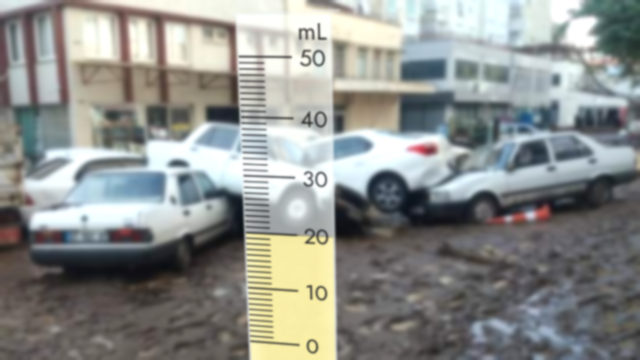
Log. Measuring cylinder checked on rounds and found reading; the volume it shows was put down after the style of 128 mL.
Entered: 20 mL
